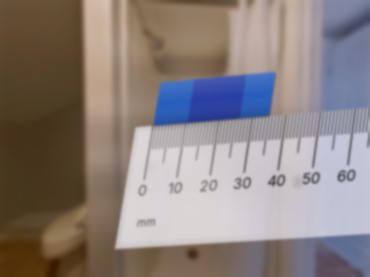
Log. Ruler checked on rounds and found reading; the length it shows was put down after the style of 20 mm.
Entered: 35 mm
